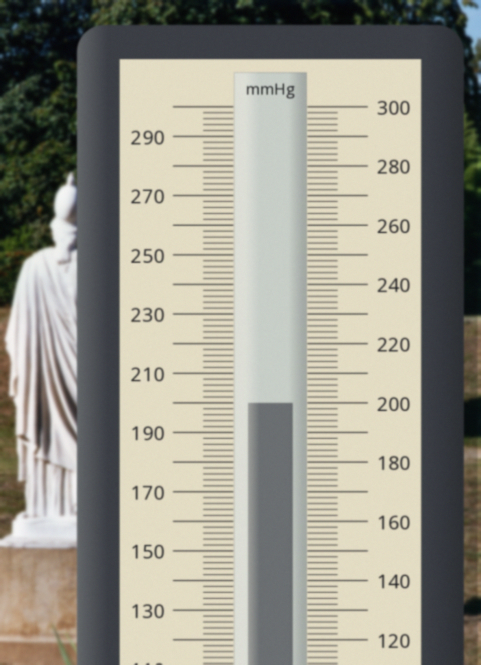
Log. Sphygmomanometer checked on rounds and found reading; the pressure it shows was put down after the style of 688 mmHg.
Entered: 200 mmHg
